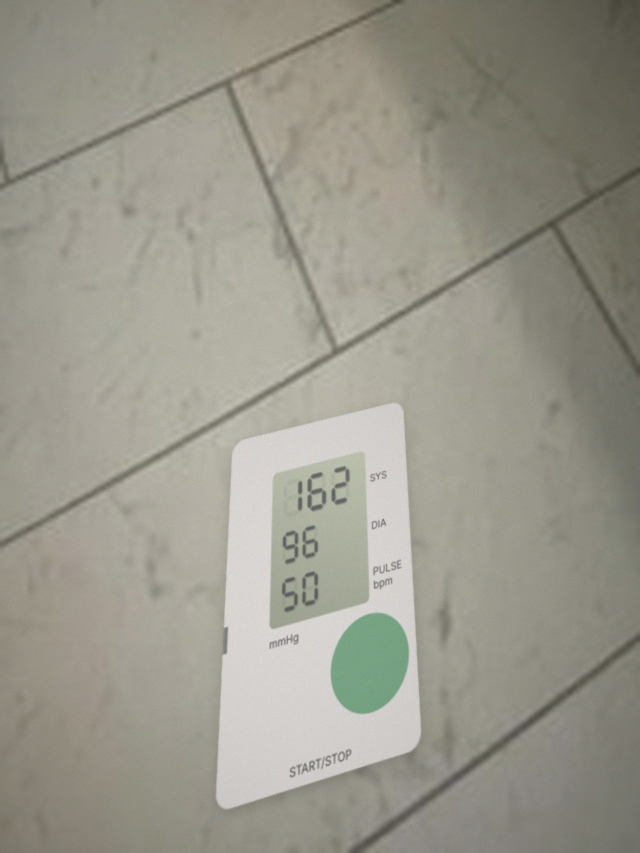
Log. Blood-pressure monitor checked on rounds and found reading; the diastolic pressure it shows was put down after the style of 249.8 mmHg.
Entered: 96 mmHg
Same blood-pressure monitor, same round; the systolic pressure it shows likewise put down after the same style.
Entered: 162 mmHg
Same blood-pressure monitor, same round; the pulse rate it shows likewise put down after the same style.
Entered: 50 bpm
